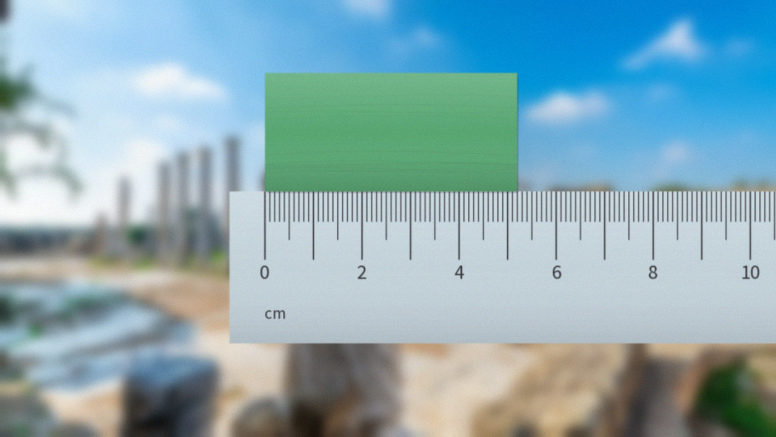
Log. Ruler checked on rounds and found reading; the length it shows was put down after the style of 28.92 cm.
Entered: 5.2 cm
